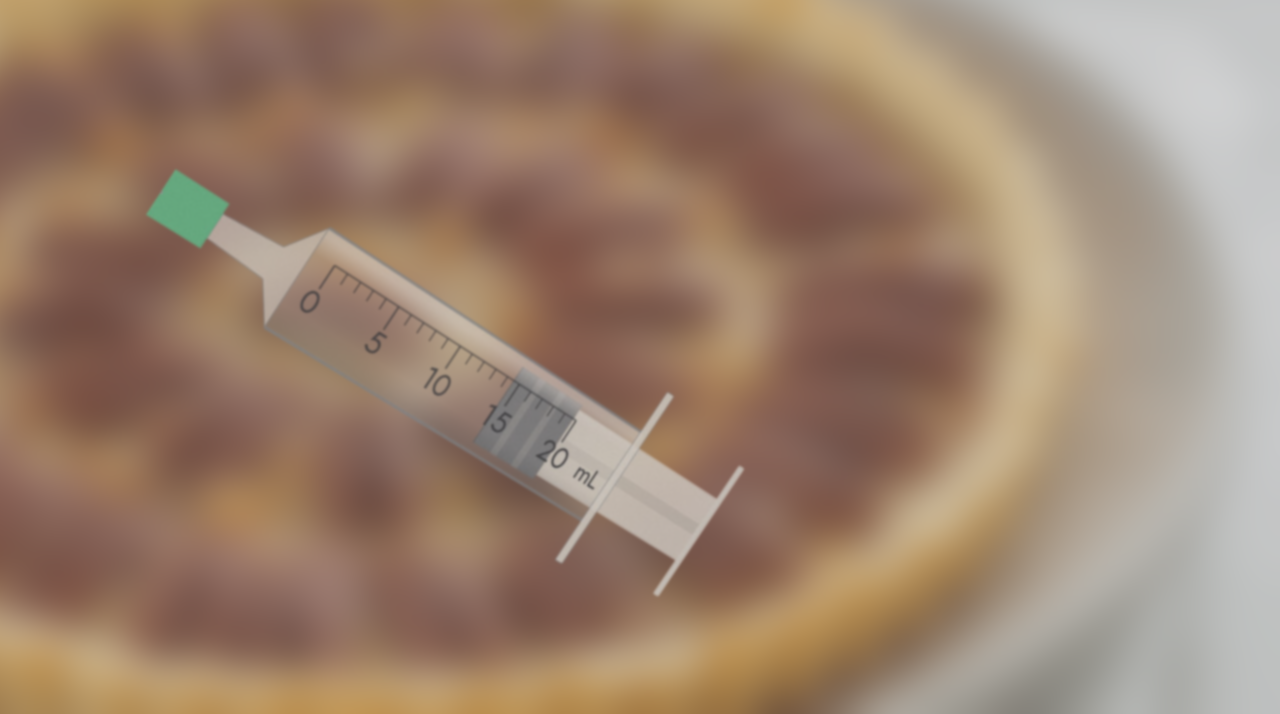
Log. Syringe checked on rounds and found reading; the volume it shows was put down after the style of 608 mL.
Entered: 14.5 mL
